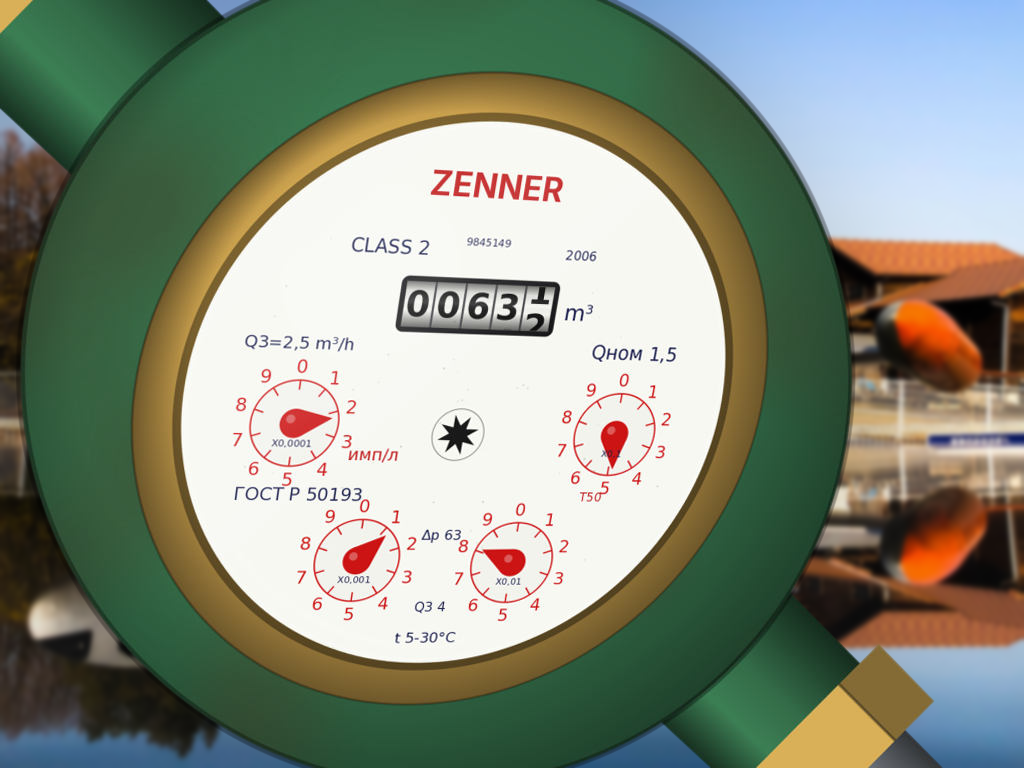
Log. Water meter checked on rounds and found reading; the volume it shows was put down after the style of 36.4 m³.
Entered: 631.4812 m³
